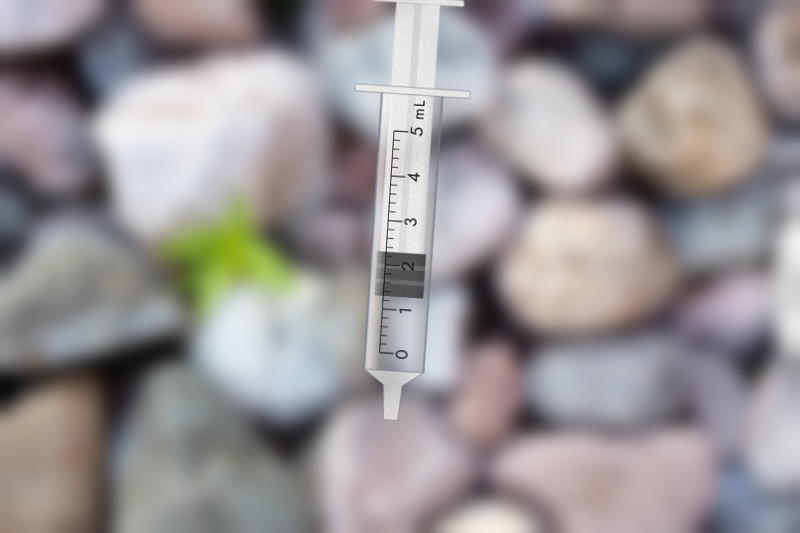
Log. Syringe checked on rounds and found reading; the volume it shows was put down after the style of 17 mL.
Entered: 1.3 mL
